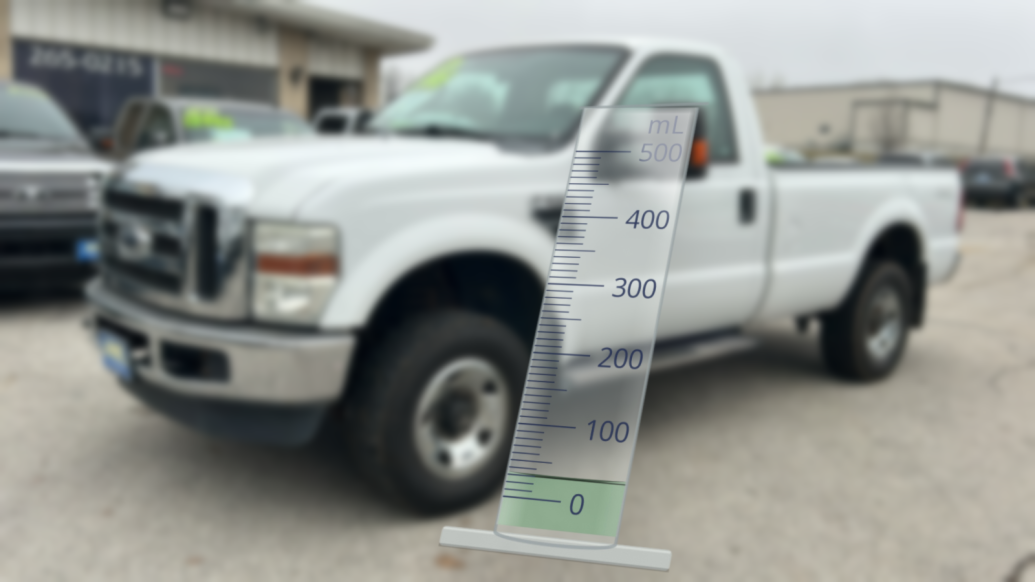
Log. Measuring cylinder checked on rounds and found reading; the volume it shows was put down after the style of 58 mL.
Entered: 30 mL
